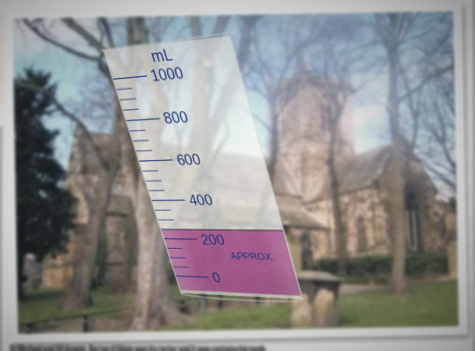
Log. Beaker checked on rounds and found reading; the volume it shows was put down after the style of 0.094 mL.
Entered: 250 mL
